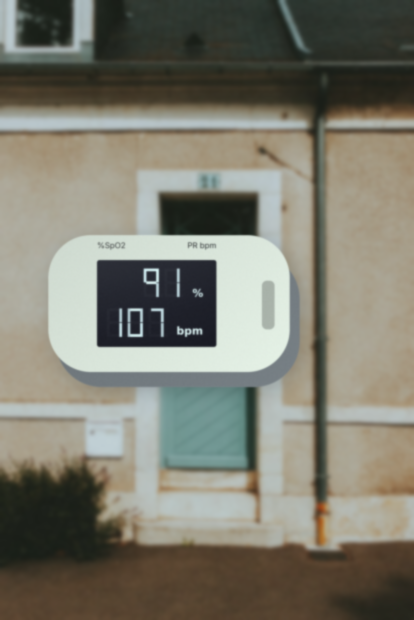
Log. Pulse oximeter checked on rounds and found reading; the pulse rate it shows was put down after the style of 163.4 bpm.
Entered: 107 bpm
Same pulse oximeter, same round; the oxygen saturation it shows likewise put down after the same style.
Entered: 91 %
